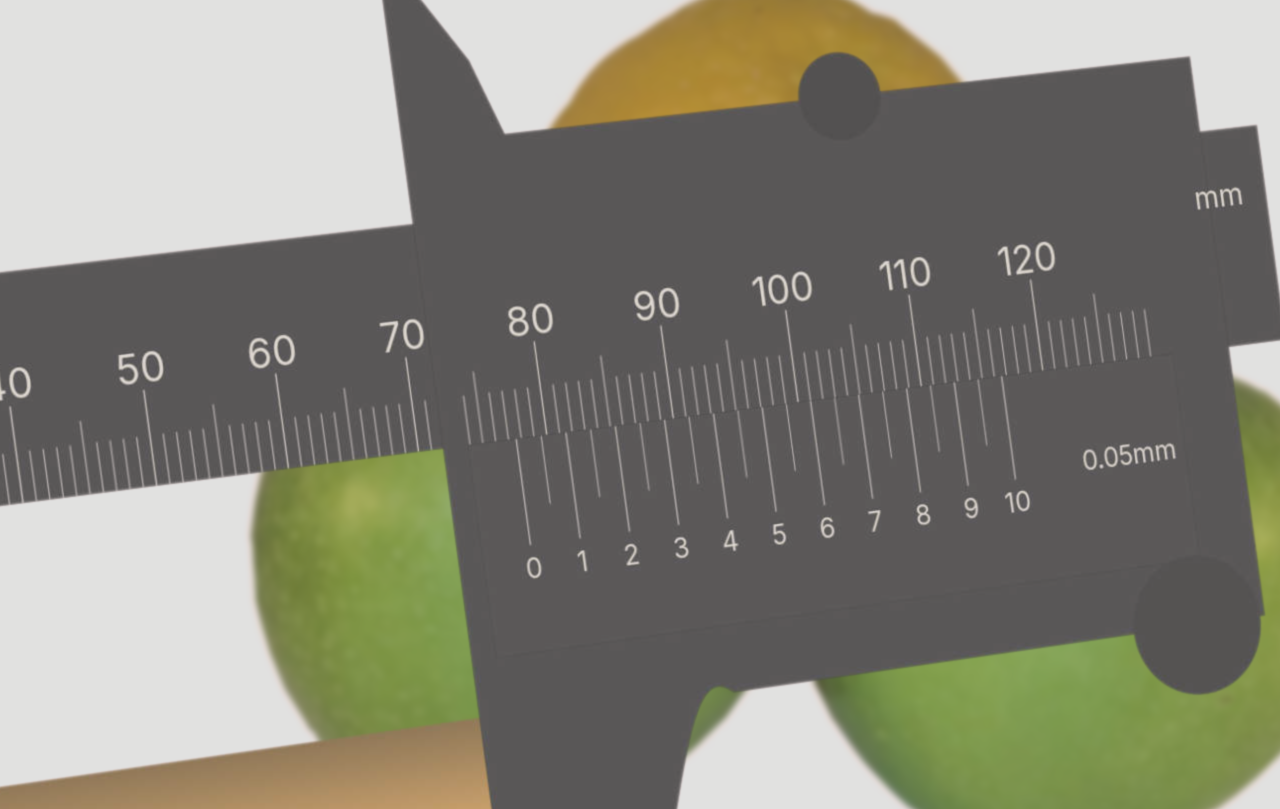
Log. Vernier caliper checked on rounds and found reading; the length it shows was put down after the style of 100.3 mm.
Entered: 77.6 mm
